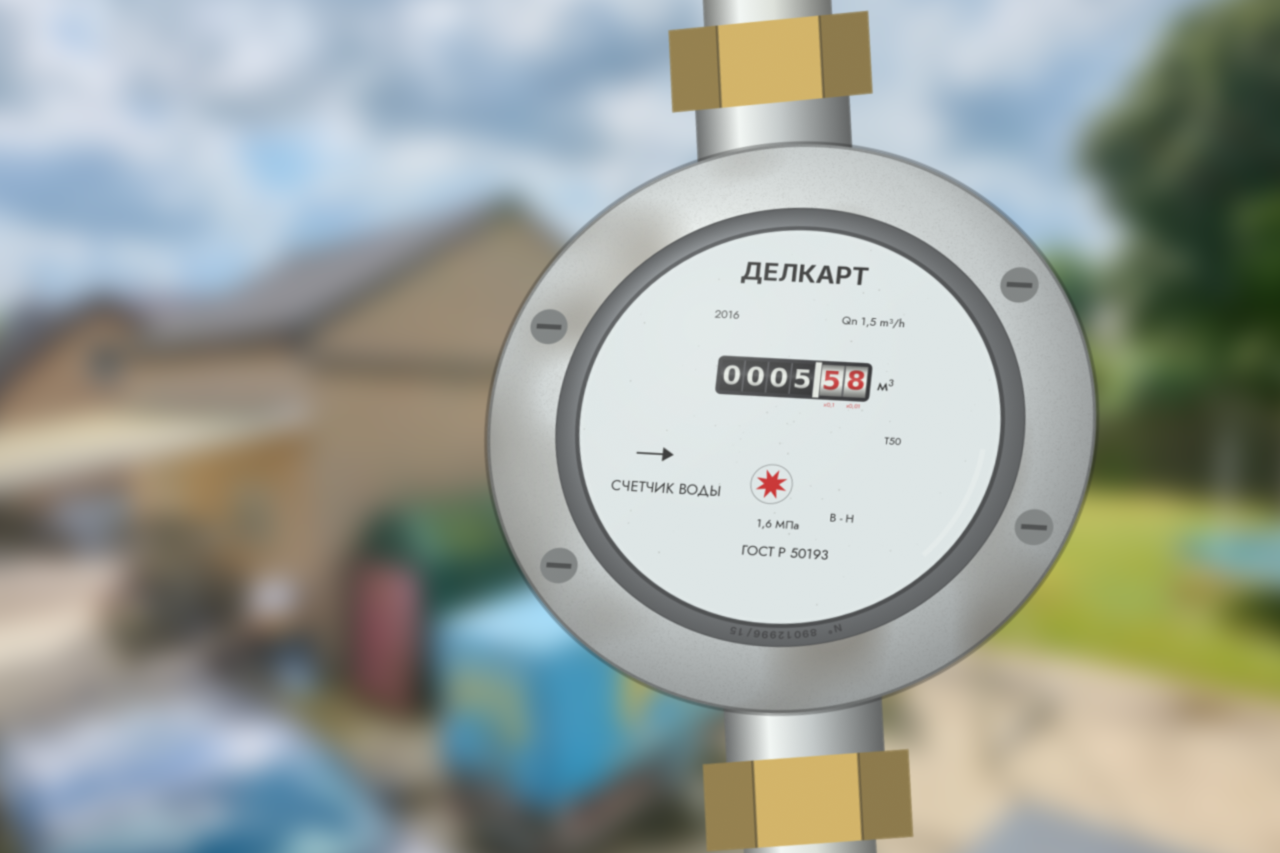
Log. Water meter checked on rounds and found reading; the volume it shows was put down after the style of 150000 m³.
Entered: 5.58 m³
